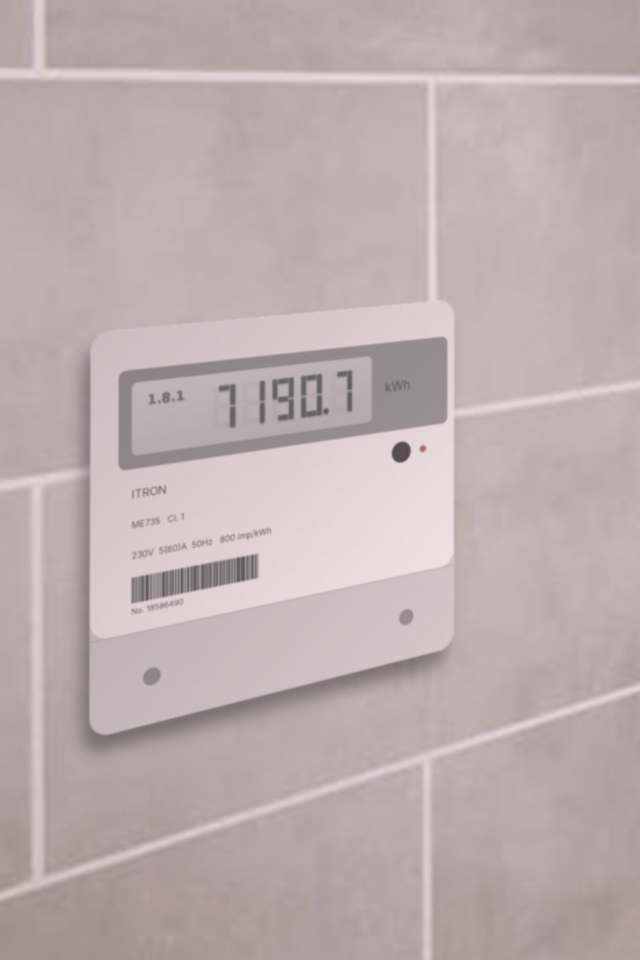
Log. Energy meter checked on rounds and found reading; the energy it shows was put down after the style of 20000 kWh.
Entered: 7190.7 kWh
